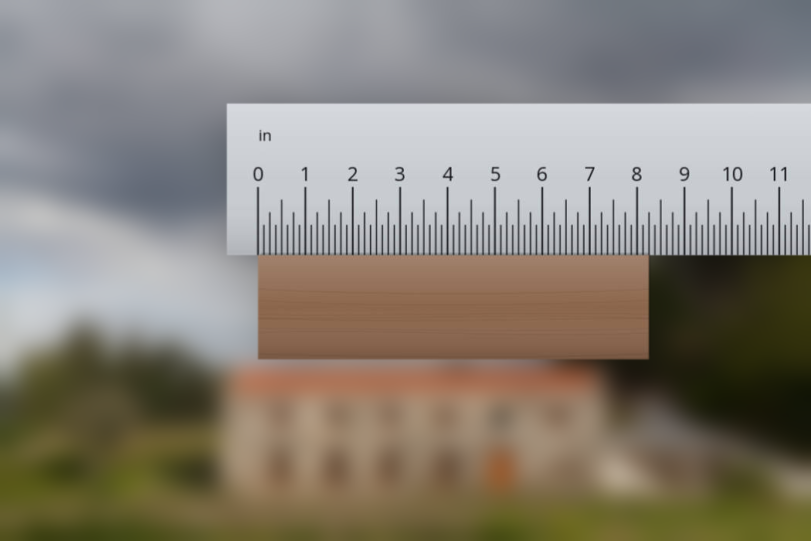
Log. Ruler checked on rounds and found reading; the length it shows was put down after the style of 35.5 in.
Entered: 8.25 in
